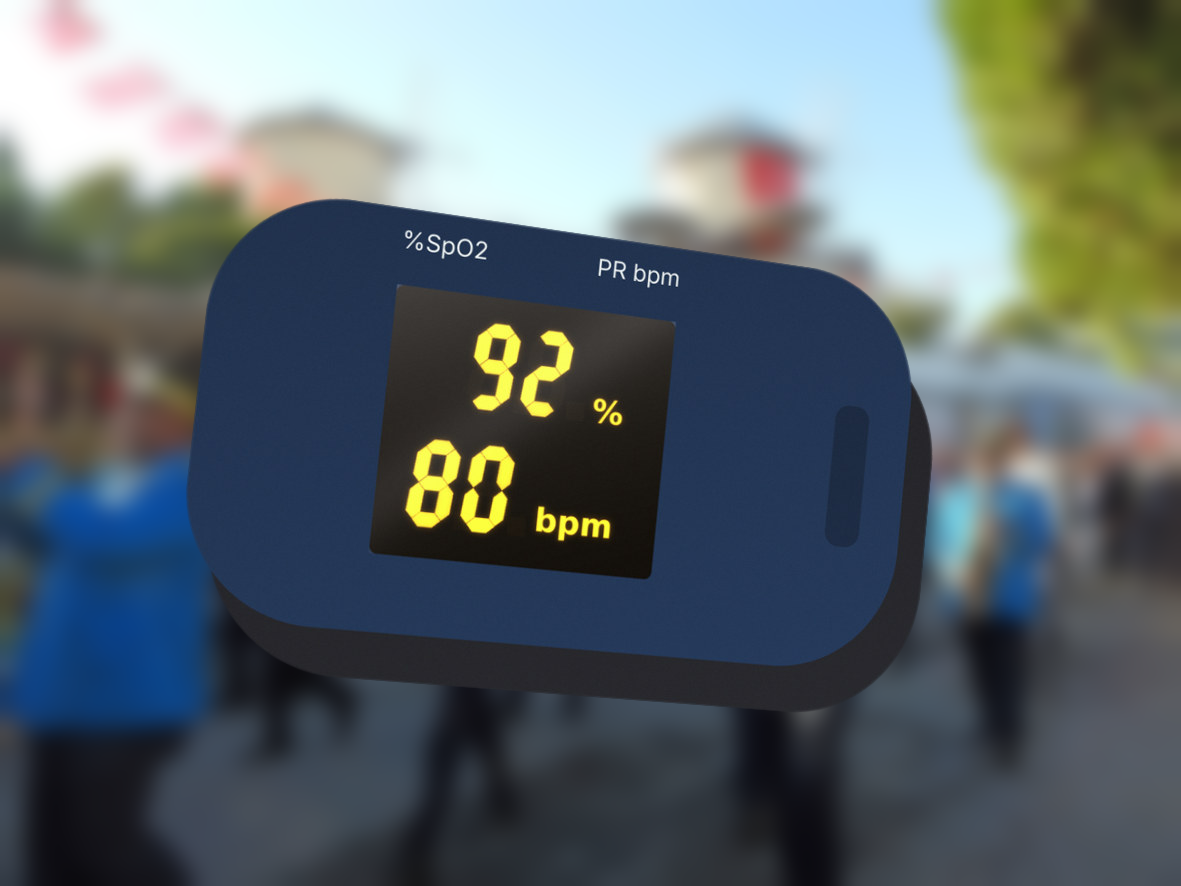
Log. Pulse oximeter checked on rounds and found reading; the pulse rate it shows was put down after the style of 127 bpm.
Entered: 80 bpm
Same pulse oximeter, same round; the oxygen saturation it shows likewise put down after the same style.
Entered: 92 %
